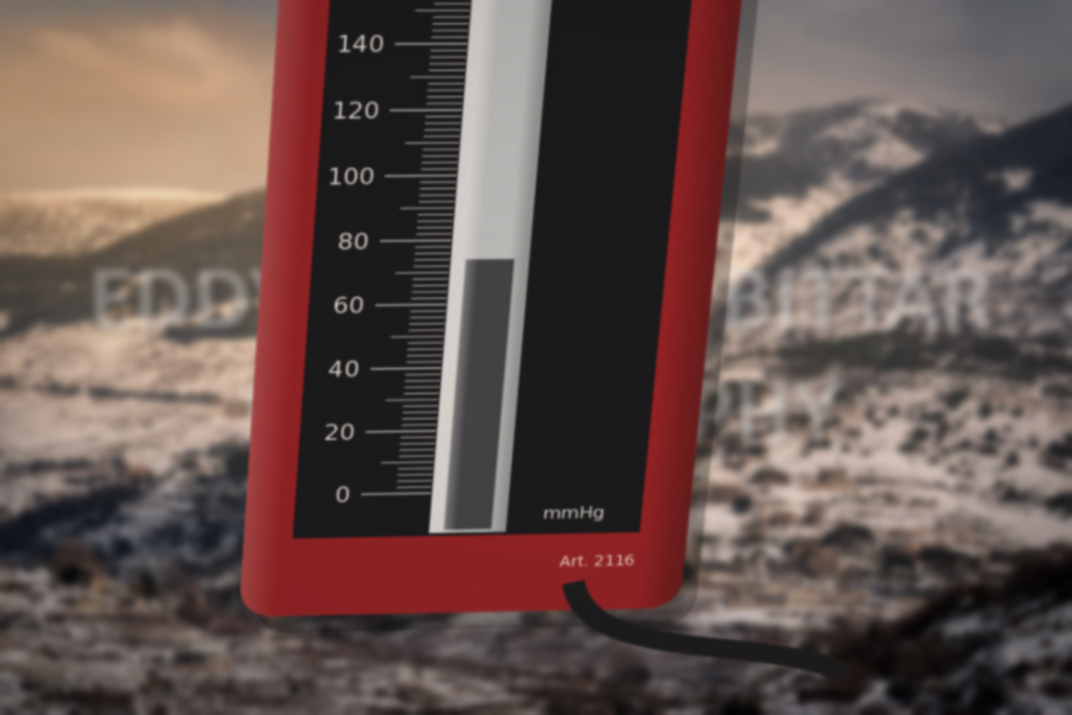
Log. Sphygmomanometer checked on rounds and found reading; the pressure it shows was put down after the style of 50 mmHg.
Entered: 74 mmHg
